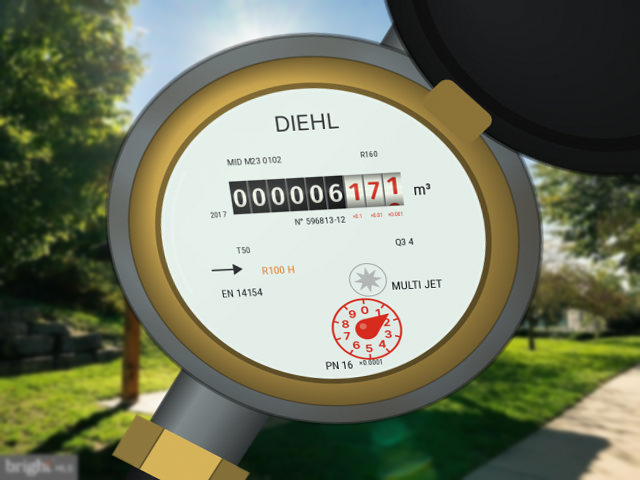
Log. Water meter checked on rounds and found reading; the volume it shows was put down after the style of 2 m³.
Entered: 6.1711 m³
